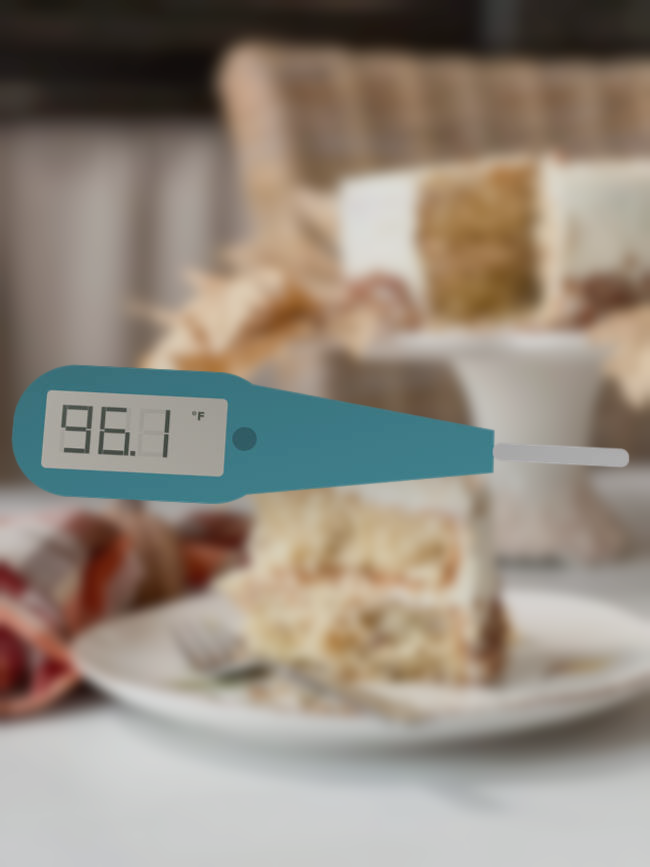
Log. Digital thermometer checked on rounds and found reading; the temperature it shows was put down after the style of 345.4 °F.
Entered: 96.1 °F
